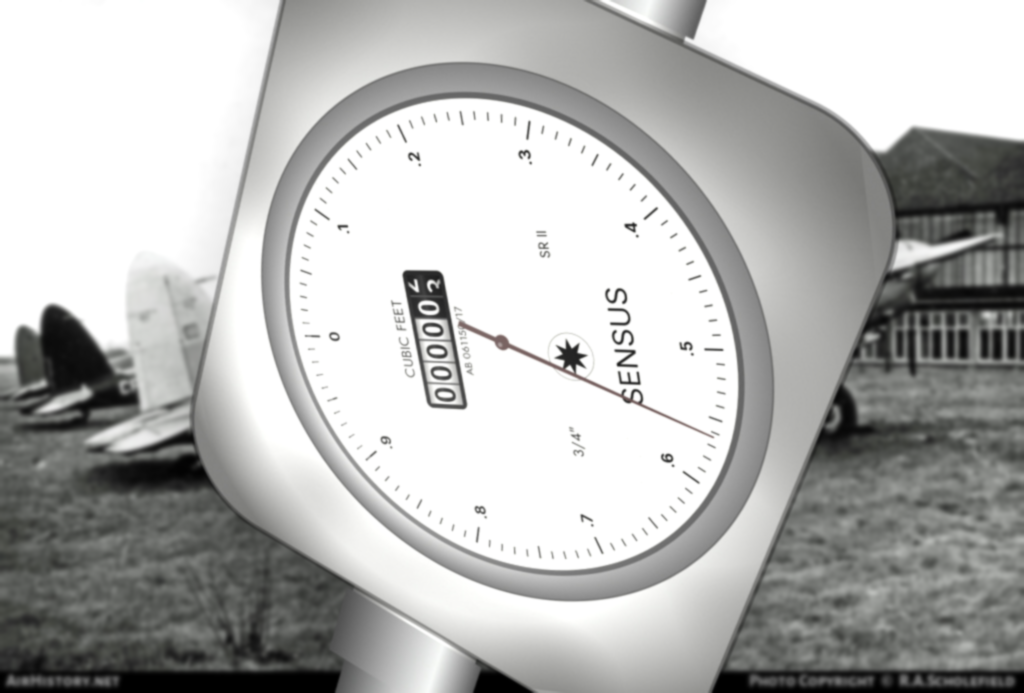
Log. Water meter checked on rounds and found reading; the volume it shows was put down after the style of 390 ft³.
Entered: 2.56 ft³
